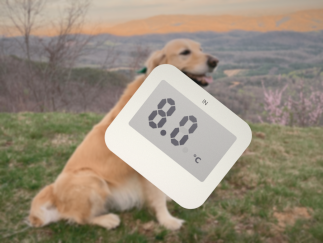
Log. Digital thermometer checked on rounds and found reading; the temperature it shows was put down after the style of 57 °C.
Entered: 8.0 °C
